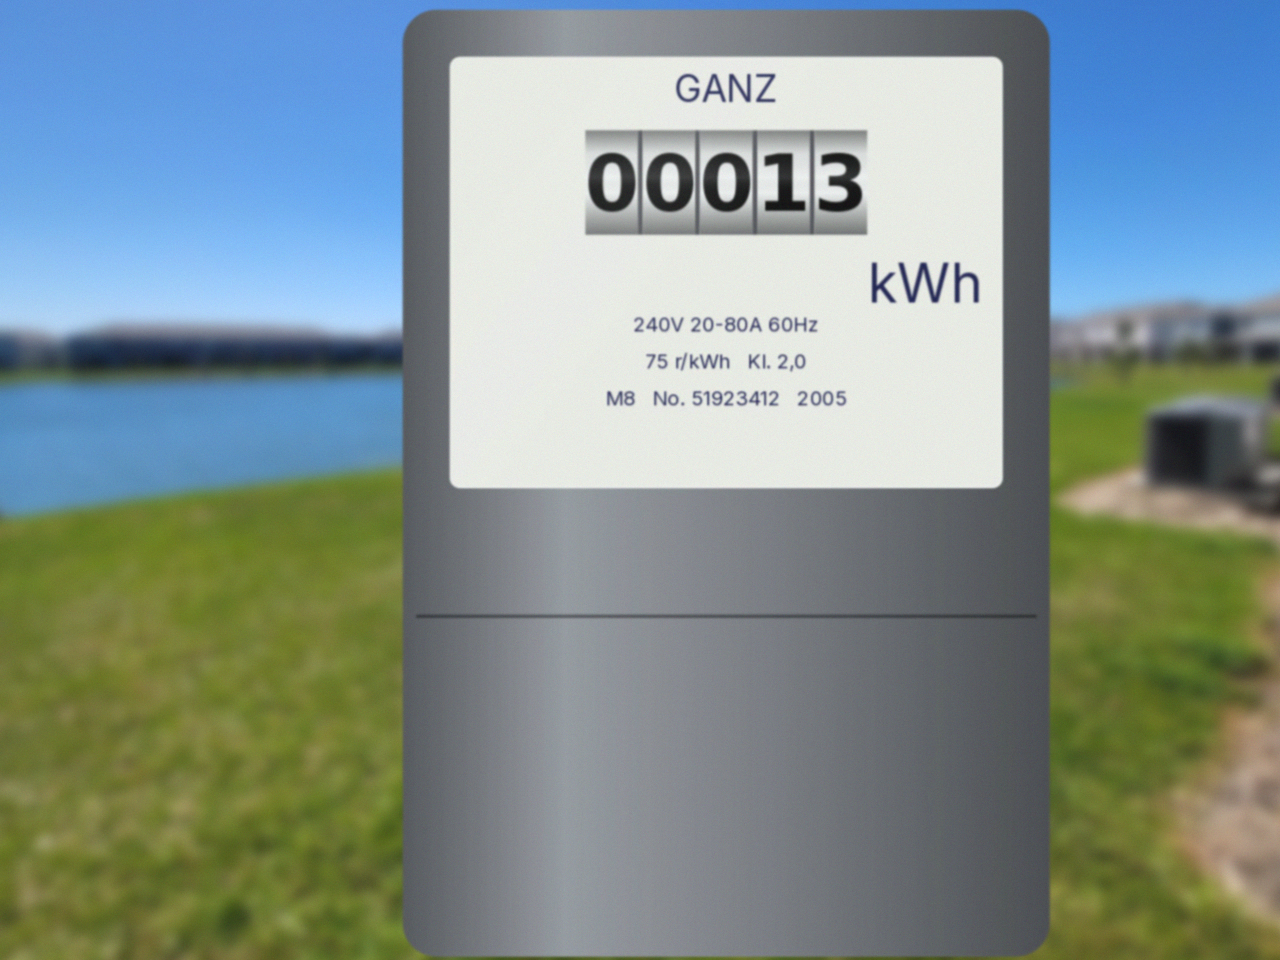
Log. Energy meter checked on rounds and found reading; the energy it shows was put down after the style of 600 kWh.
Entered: 13 kWh
